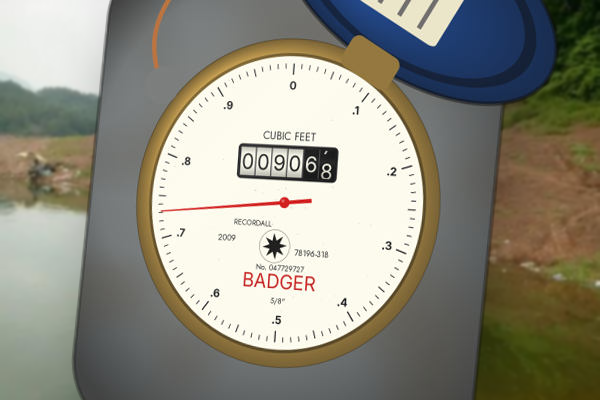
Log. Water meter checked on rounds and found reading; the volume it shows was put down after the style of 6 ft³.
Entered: 9067.73 ft³
